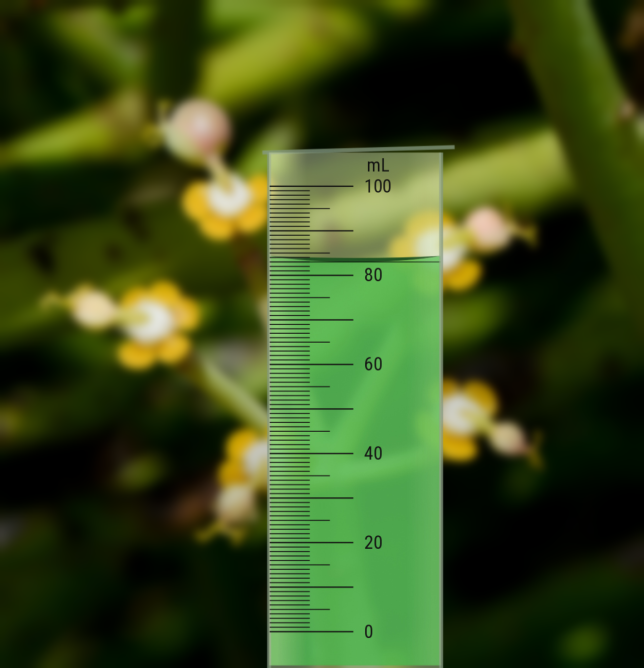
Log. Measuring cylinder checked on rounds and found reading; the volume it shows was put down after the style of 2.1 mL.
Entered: 83 mL
